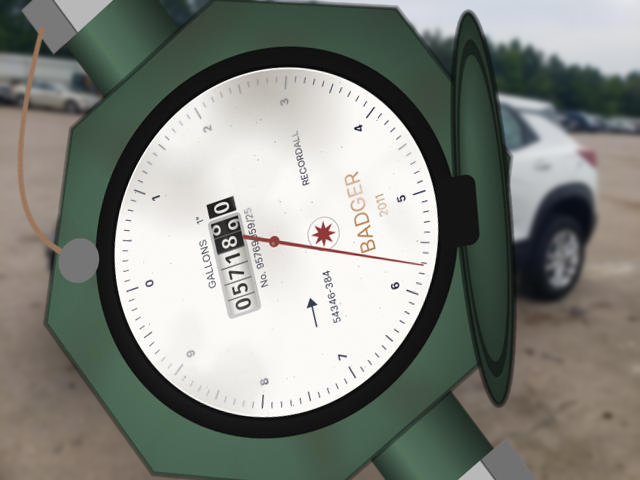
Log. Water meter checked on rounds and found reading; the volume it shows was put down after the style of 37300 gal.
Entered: 571885.7 gal
